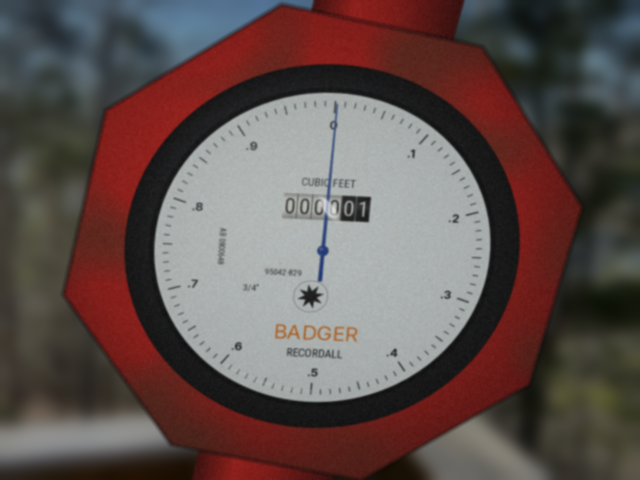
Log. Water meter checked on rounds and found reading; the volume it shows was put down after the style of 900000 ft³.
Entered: 1.00 ft³
